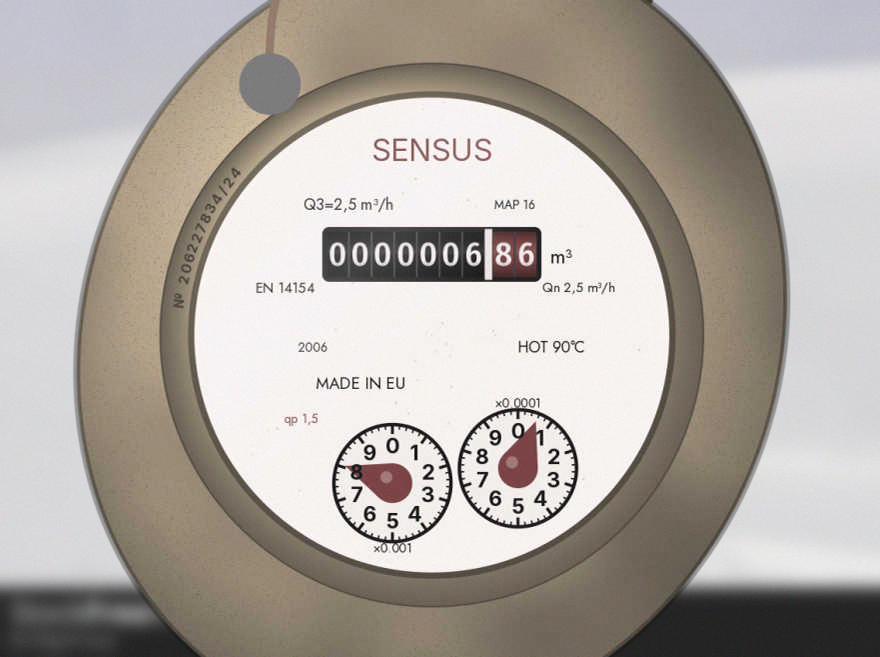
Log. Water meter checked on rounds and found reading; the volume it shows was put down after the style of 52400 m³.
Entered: 6.8680 m³
